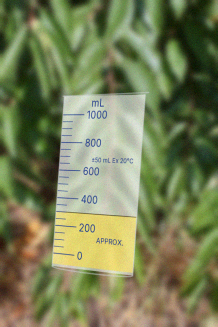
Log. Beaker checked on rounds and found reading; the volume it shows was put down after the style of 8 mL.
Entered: 300 mL
